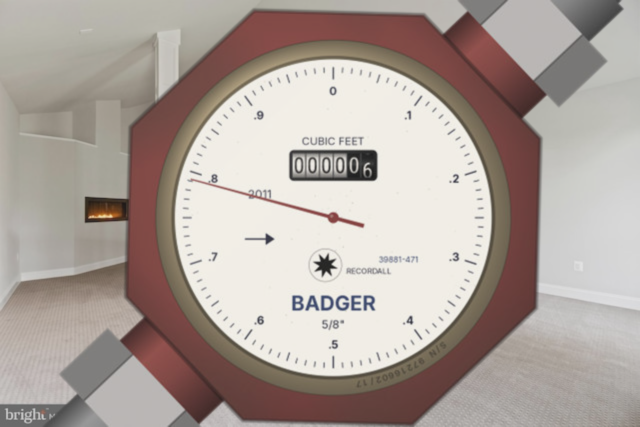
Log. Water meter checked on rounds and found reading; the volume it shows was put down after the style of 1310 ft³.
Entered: 5.79 ft³
